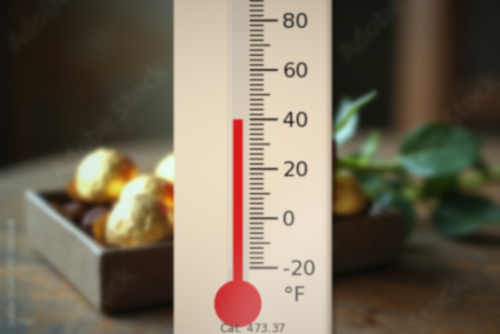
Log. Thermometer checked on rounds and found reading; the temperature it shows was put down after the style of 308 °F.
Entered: 40 °F
